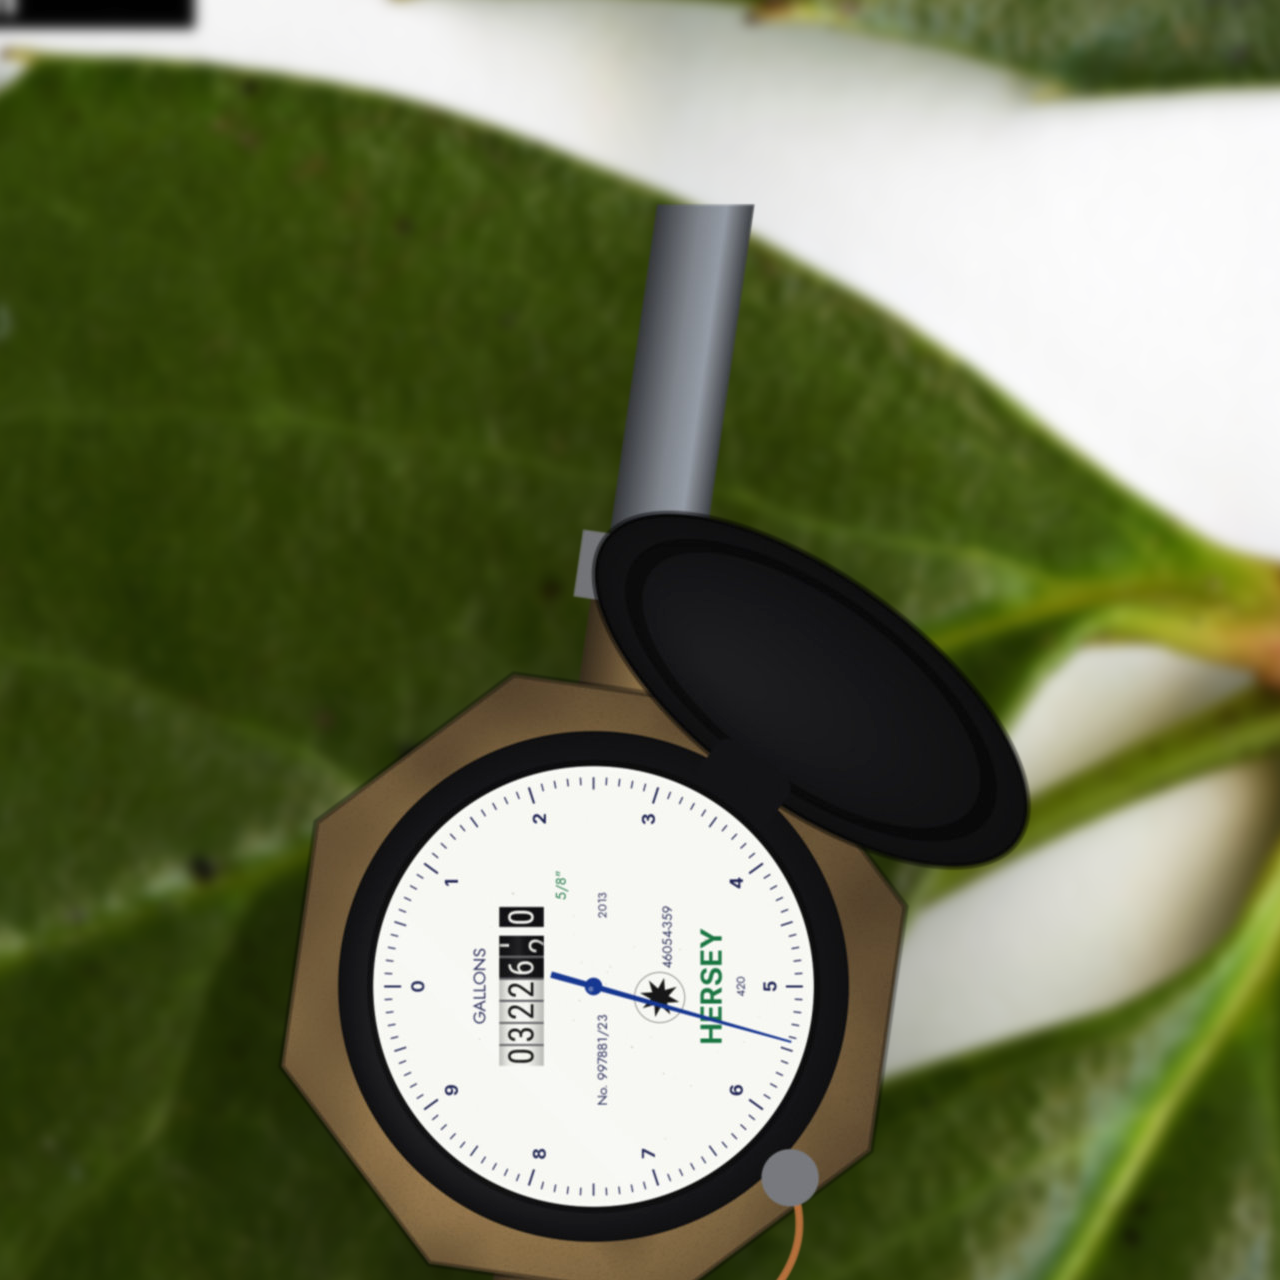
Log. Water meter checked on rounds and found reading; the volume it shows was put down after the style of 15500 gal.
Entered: 322615.4 gal
